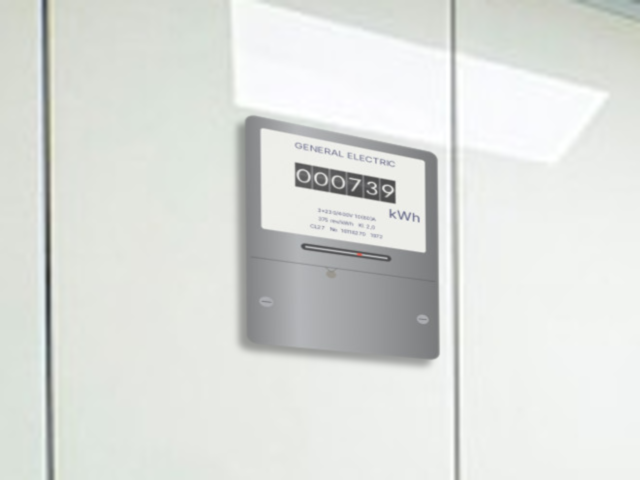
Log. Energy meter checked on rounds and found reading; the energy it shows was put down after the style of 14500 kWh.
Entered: 739 kWh
